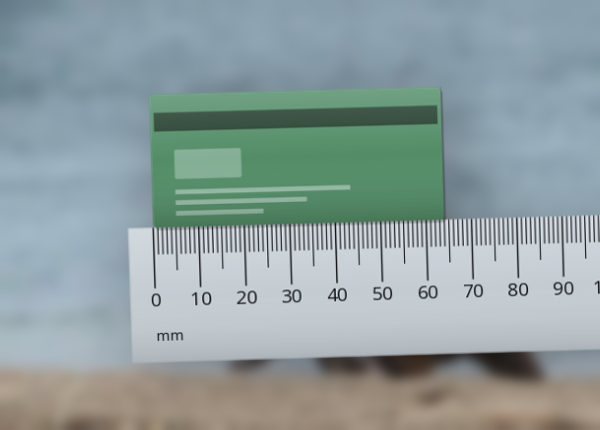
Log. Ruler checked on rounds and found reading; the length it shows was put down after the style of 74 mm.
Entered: 64 mm
